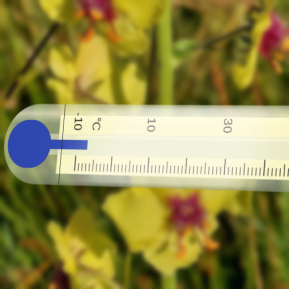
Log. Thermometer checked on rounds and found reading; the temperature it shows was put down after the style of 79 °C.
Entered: -7 °C
